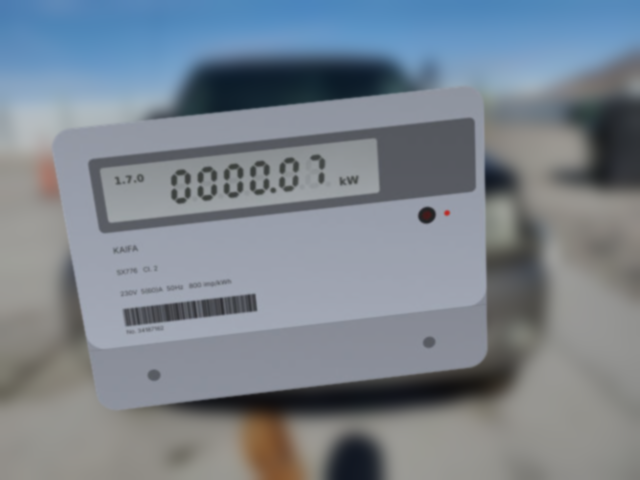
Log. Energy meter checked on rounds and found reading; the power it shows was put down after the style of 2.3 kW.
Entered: 0.07 kW
